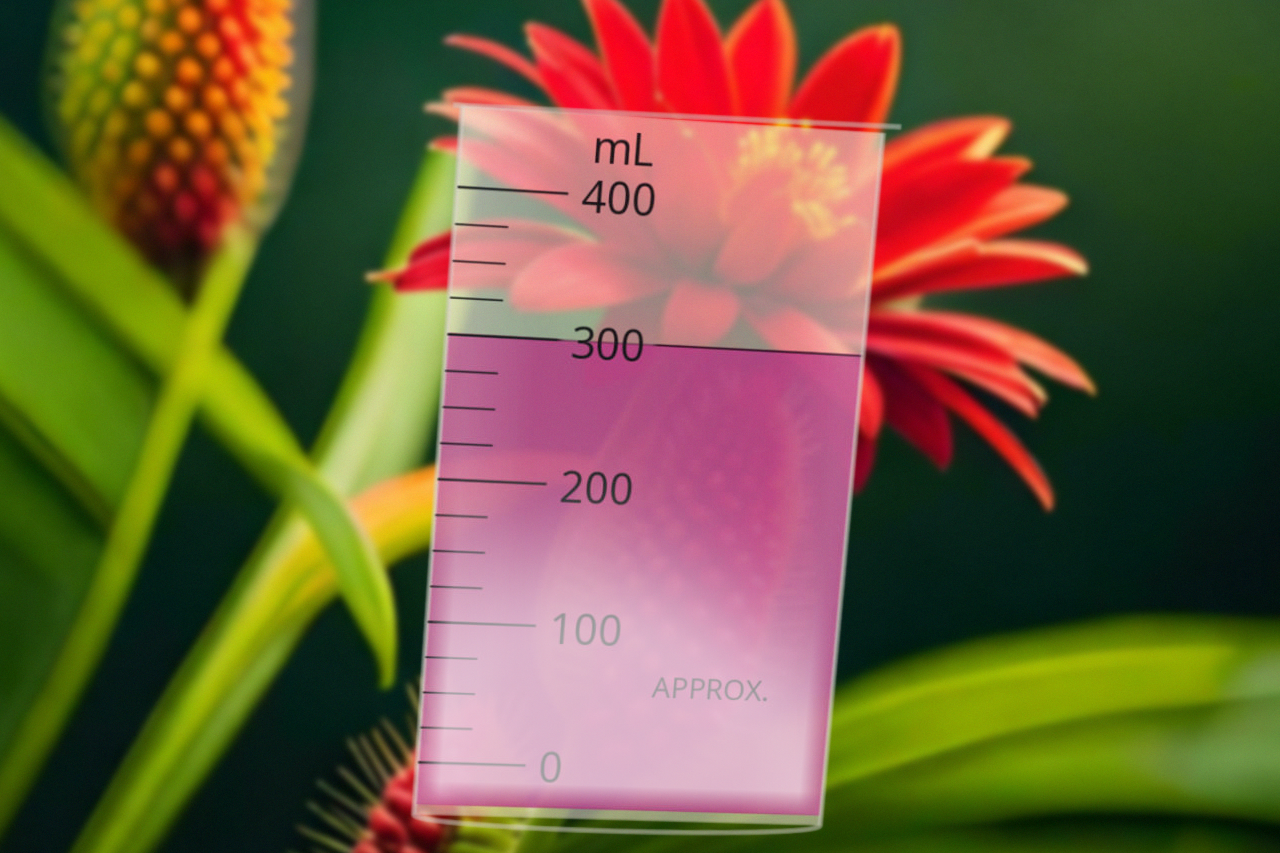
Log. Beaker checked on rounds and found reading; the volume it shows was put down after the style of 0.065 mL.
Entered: 300 mL
